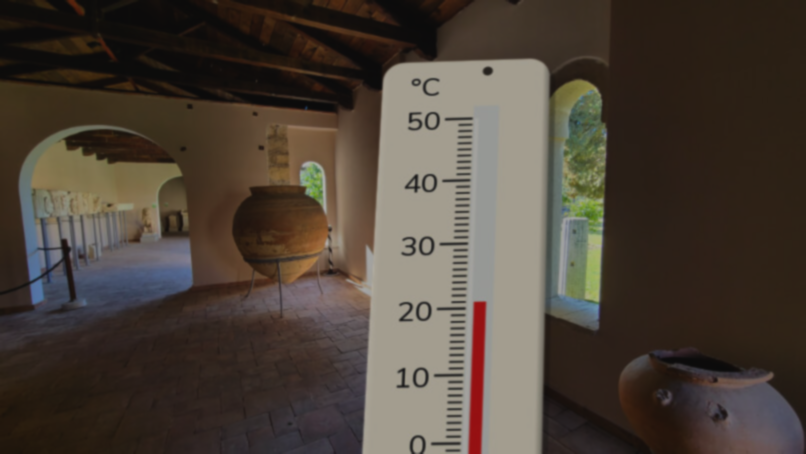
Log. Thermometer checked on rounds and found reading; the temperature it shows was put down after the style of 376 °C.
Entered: 21 °C
